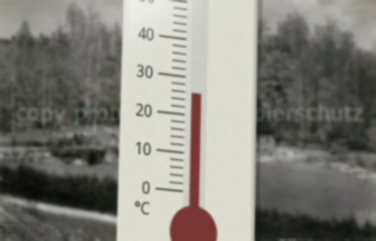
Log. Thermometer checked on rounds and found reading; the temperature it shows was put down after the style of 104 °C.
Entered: 26 °C
